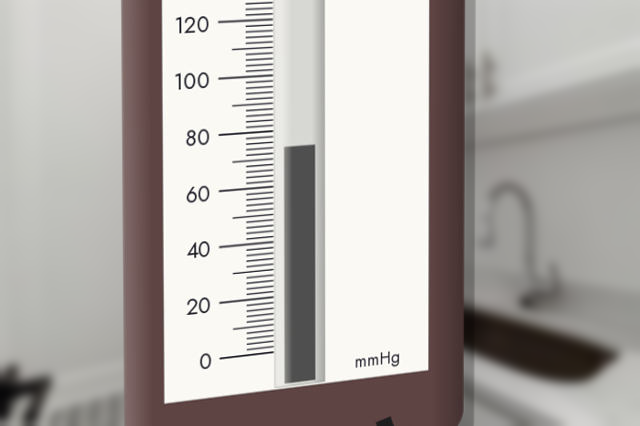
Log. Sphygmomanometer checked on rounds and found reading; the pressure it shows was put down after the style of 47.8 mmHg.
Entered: 74 mmHg
